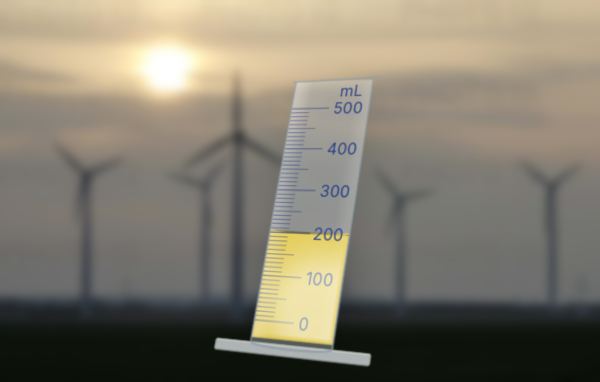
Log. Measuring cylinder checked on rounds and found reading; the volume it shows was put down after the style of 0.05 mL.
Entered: 200 mL
